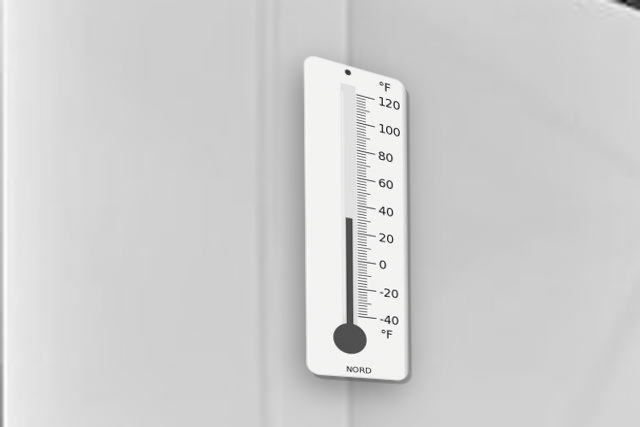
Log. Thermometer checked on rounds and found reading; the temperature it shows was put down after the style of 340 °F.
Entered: 30 °F
